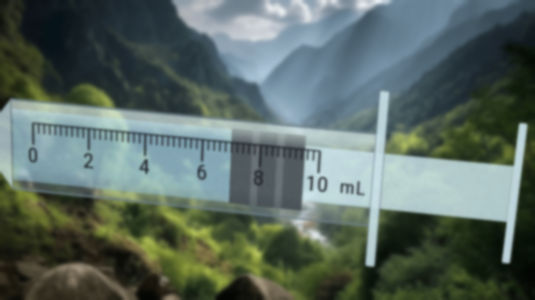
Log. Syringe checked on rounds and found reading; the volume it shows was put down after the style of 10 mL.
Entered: 7 mL
